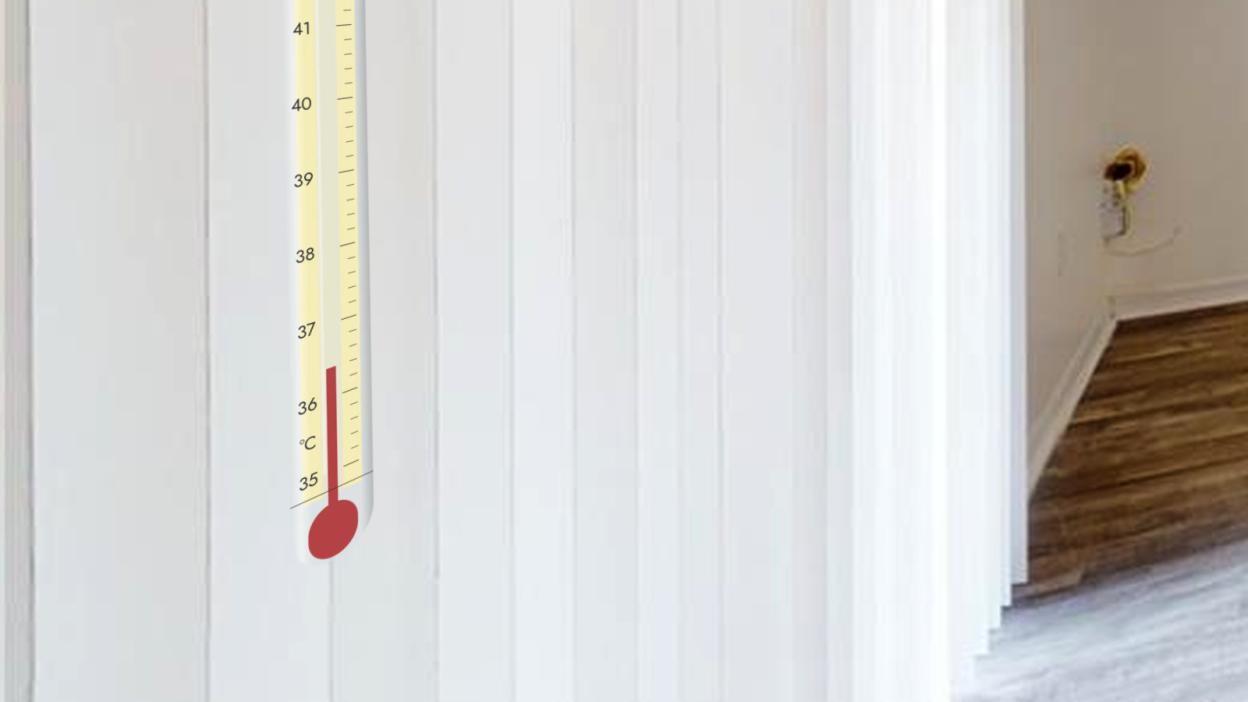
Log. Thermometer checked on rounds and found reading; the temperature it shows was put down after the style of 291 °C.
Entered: 36.4 °C
